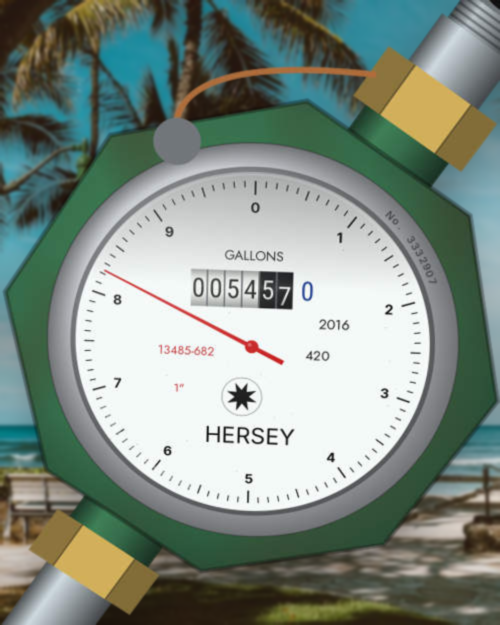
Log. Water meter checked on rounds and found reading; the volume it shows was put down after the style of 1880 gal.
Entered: 54568.2 gal
